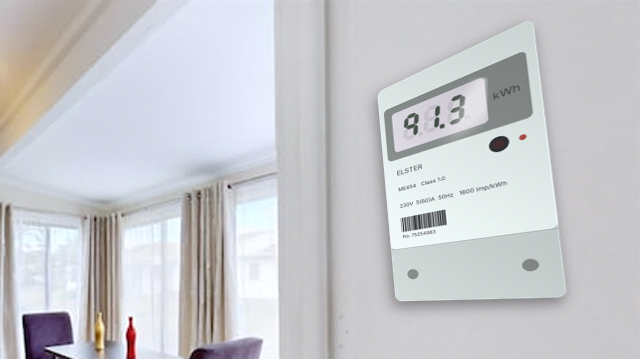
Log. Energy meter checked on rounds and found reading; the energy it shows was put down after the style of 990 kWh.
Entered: 91.3 kWh
